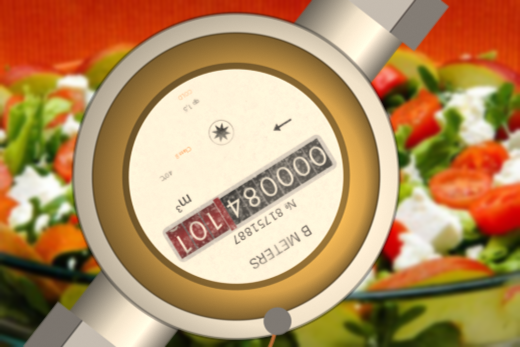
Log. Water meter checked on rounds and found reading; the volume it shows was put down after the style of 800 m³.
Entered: 84.101 m³
